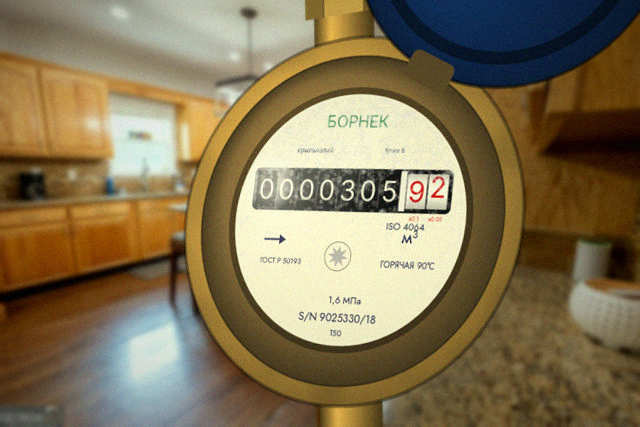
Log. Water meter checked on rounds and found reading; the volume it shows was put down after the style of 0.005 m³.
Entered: 305.92 m³
